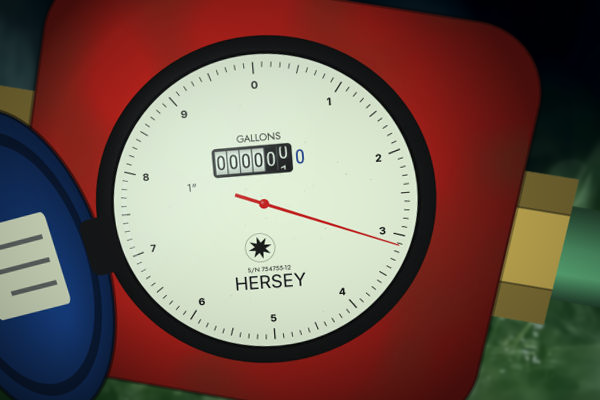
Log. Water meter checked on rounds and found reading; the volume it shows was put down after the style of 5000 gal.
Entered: 3.1 gal
